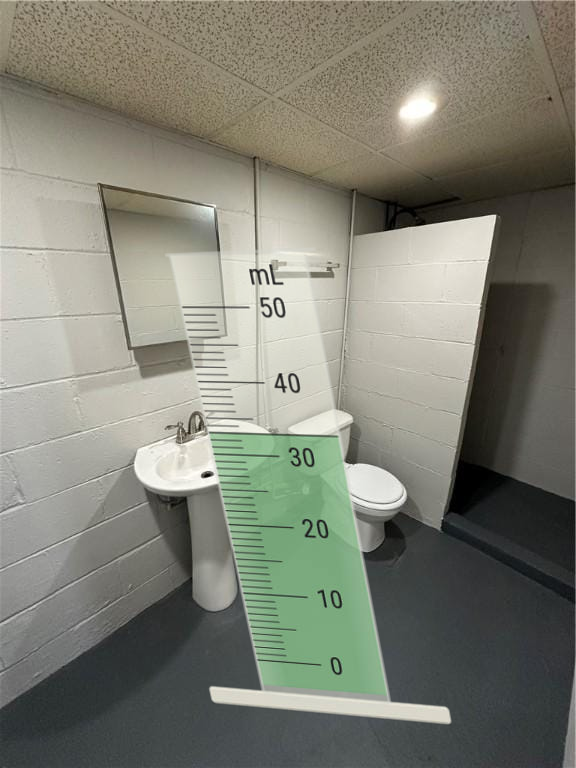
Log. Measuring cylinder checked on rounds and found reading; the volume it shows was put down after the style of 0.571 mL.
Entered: 33 mL
